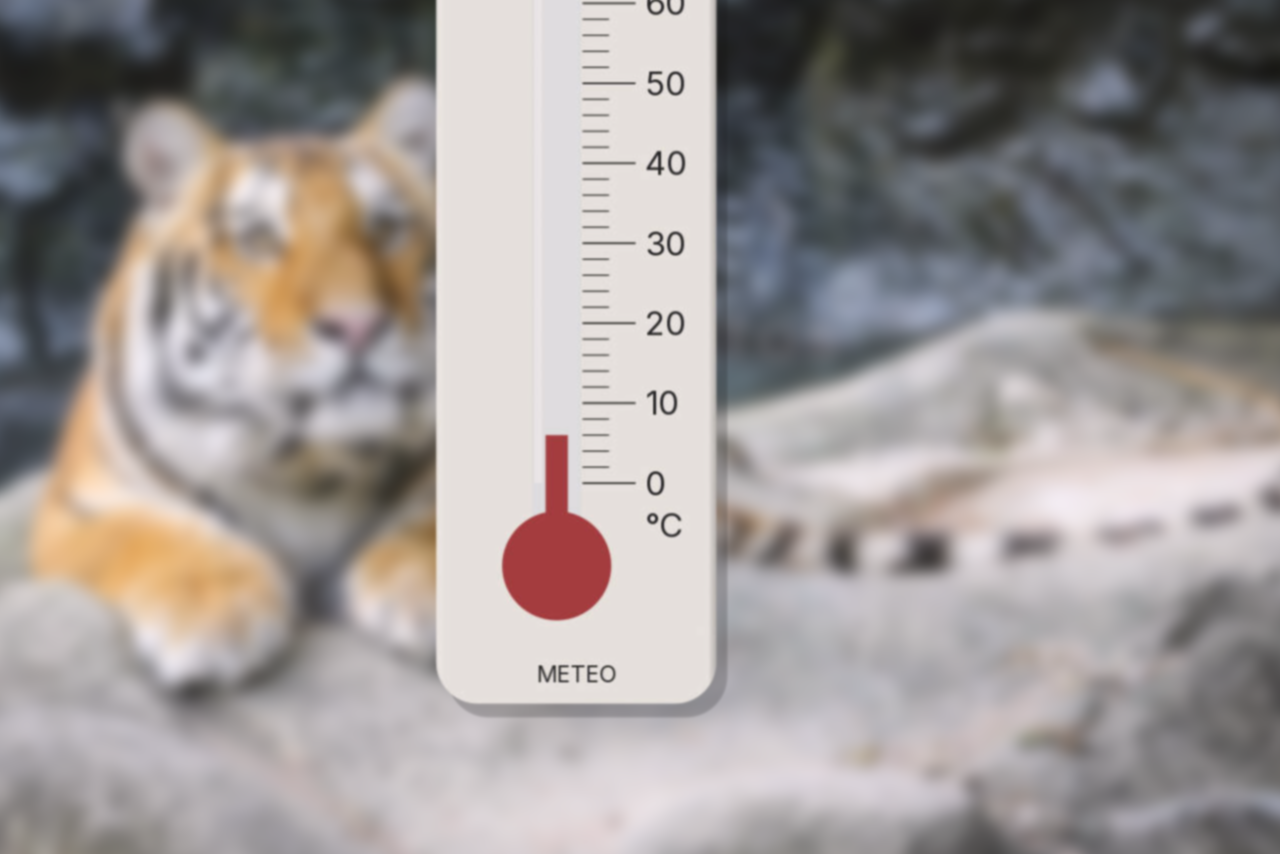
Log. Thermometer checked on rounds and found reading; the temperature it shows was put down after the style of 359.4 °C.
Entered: 6 °C
